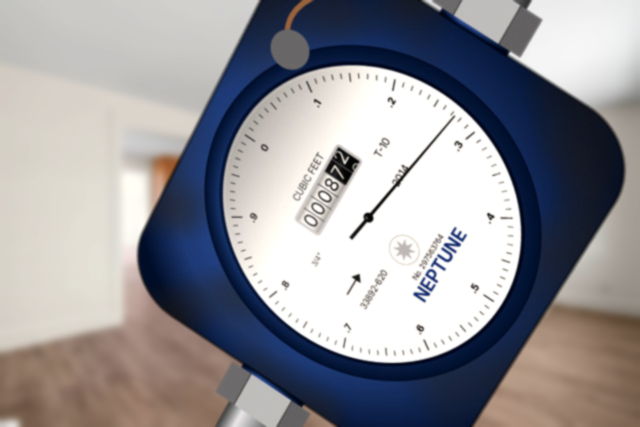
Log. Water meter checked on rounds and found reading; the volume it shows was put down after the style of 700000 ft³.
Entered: 872.27 ft³
